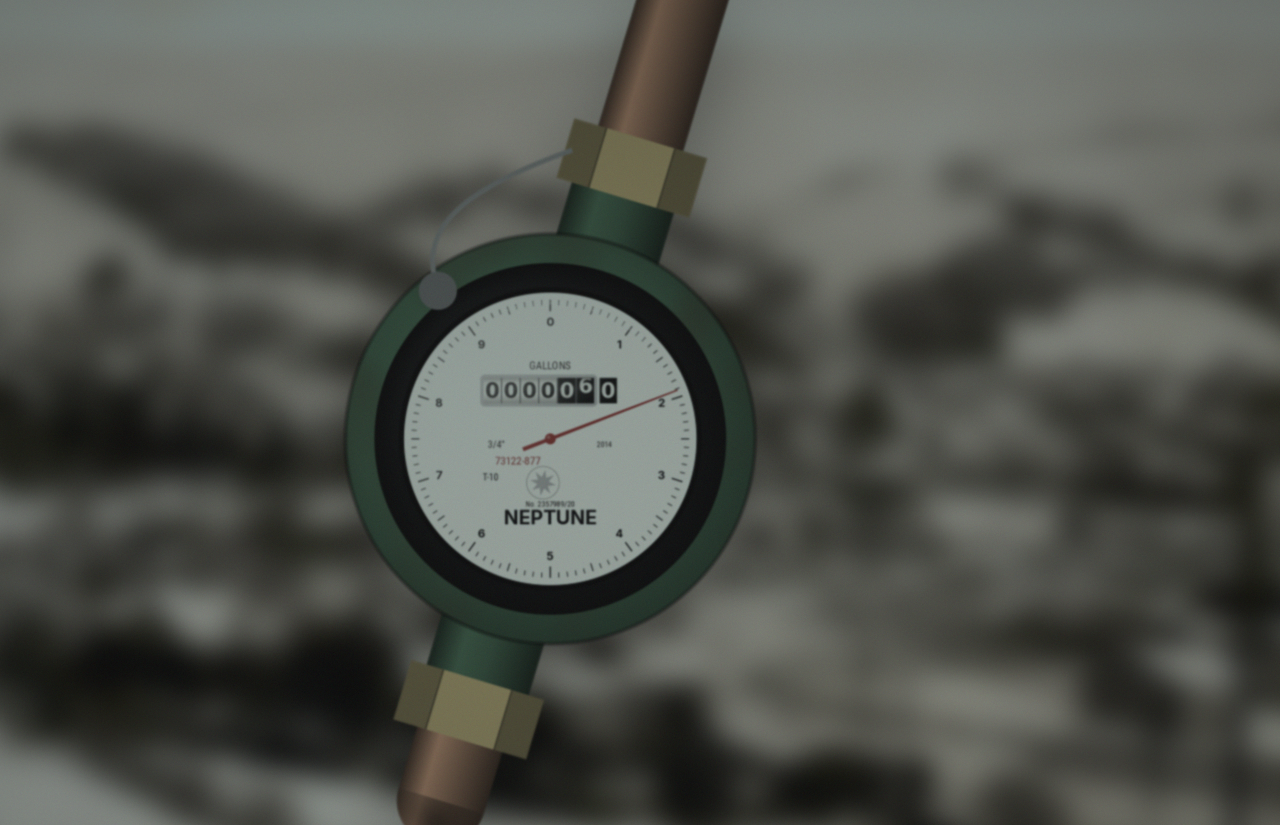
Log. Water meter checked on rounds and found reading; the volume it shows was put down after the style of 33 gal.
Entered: 61.9 gal
